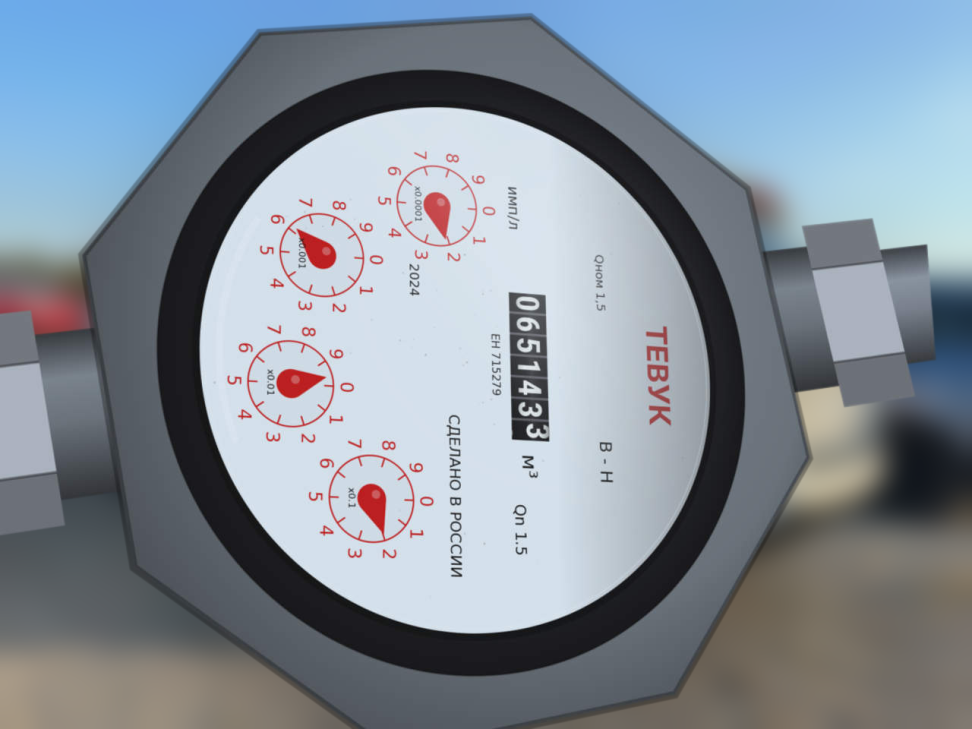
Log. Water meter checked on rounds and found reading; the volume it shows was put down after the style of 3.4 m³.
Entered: 651433.1962 m³
